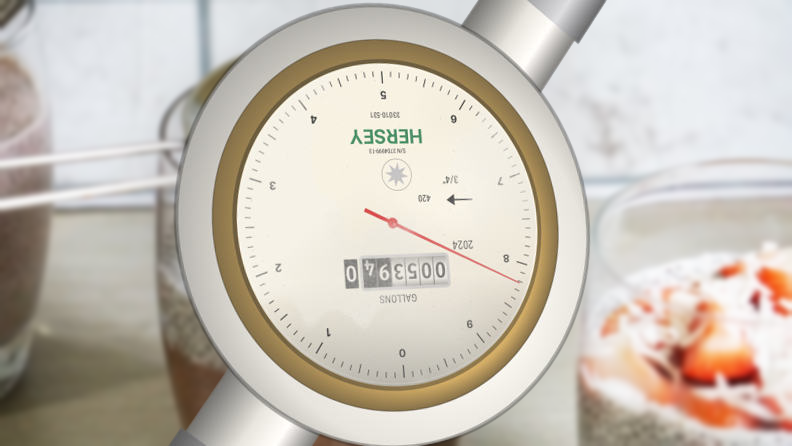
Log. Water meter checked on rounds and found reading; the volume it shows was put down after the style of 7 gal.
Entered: 53938.2 gal
